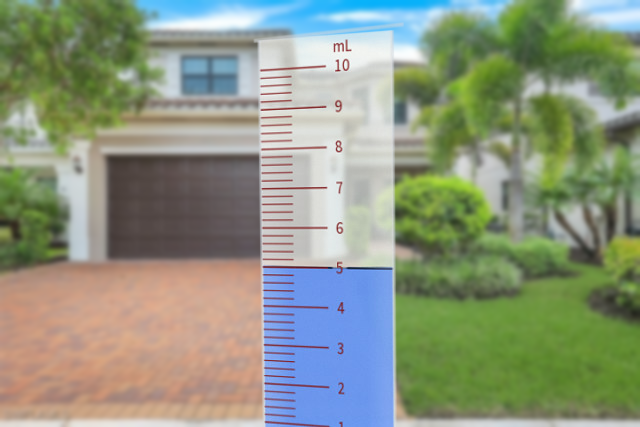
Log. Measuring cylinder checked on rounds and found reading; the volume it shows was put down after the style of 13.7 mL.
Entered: 5 mL
